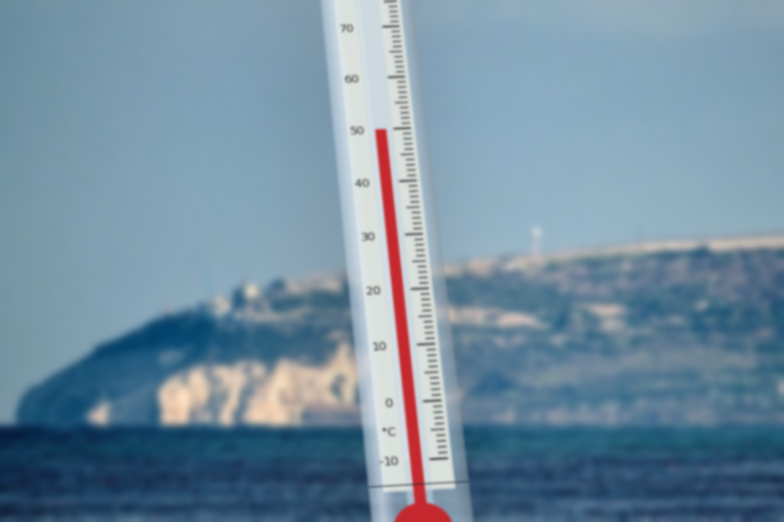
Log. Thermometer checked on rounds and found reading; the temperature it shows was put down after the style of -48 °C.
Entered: 50 °C
